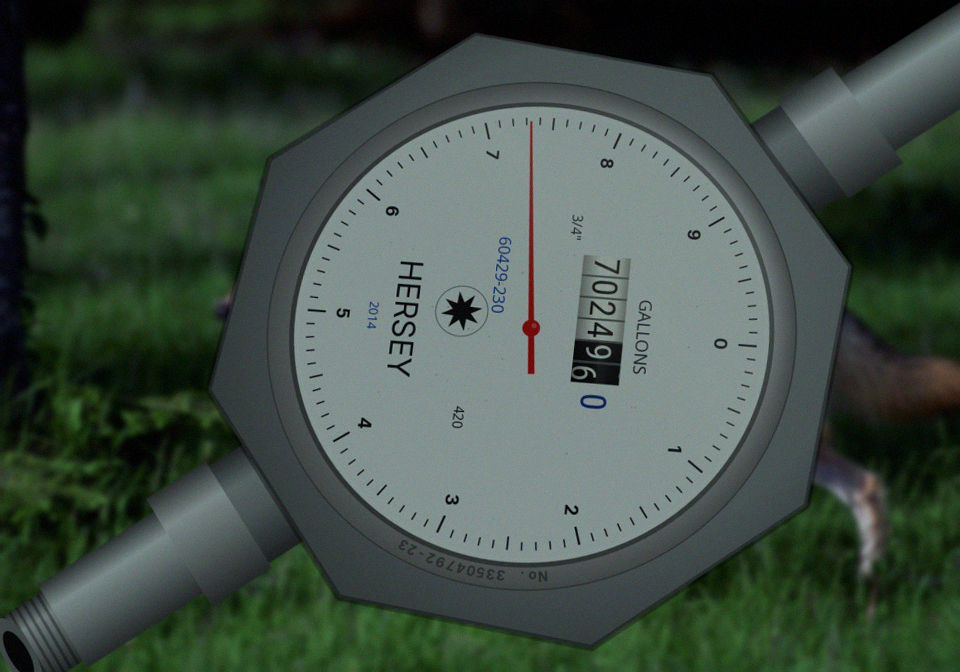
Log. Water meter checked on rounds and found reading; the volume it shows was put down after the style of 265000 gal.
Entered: 7024957.3 gal
